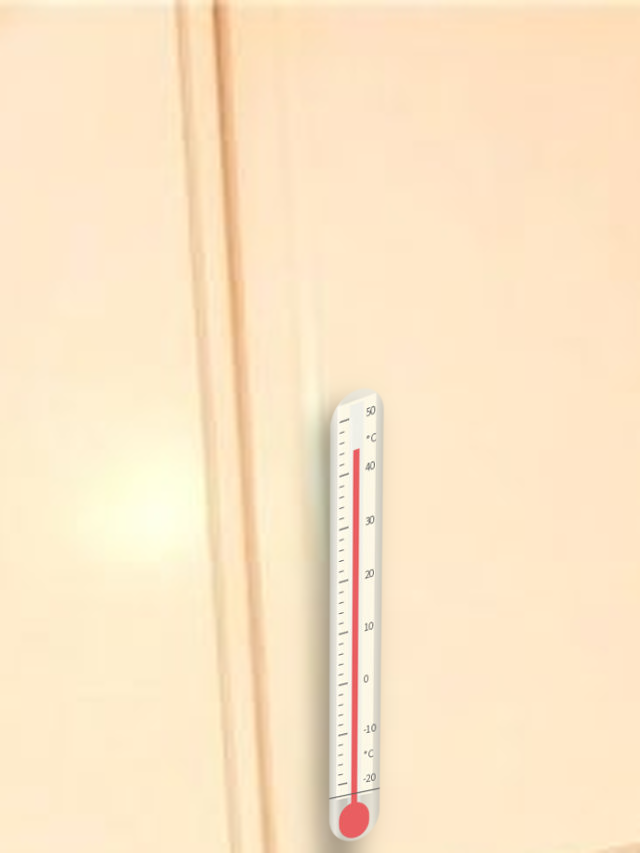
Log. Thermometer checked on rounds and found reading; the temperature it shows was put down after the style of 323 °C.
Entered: 44 °C
